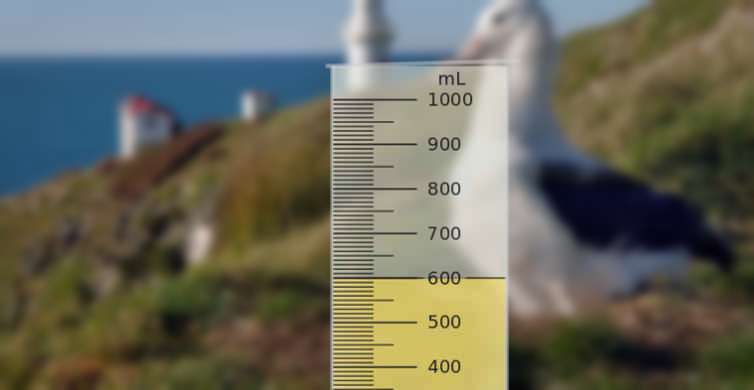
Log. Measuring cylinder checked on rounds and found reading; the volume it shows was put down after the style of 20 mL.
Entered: 600 mL
